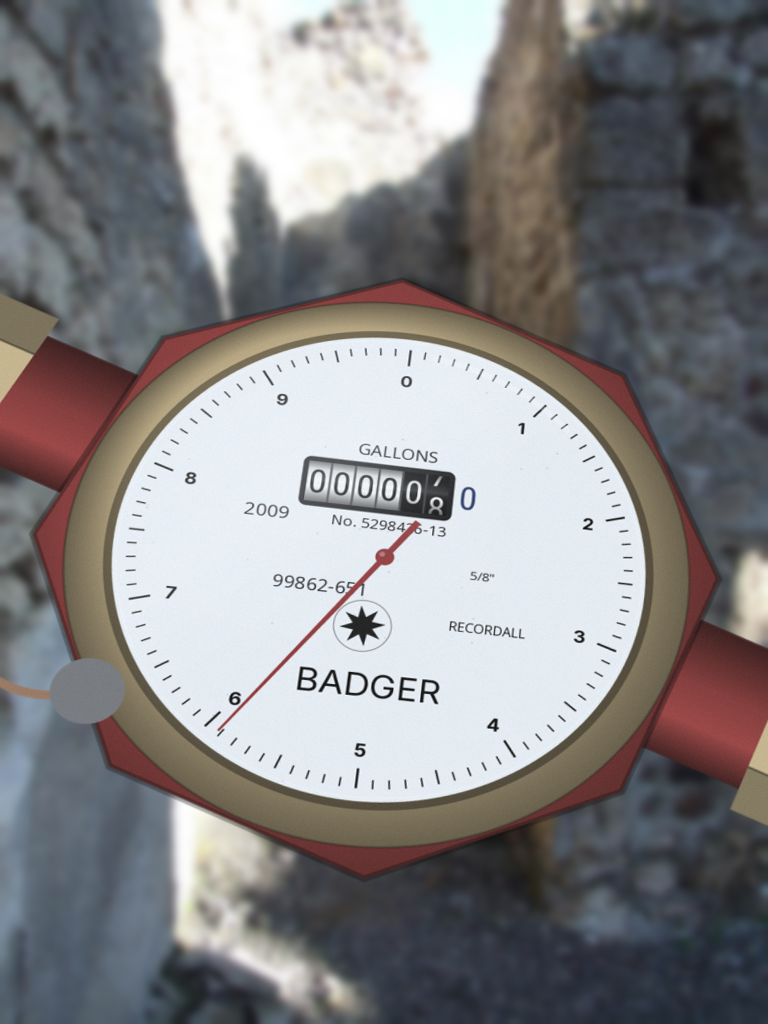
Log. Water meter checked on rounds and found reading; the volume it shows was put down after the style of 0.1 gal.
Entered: 75.9 gal
